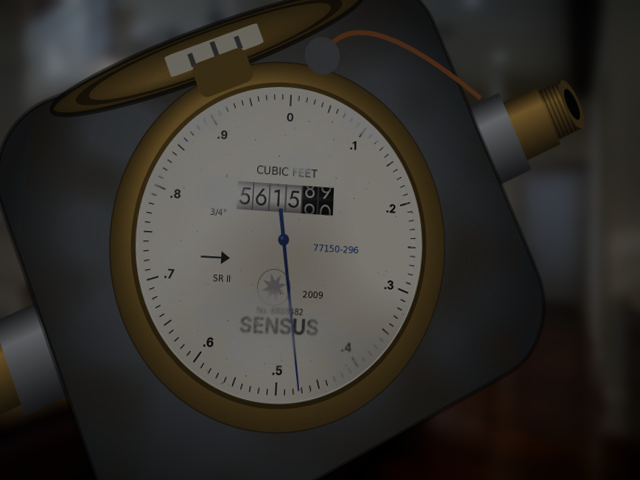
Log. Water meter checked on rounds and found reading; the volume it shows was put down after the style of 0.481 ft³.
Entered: 561589.47 ft³
